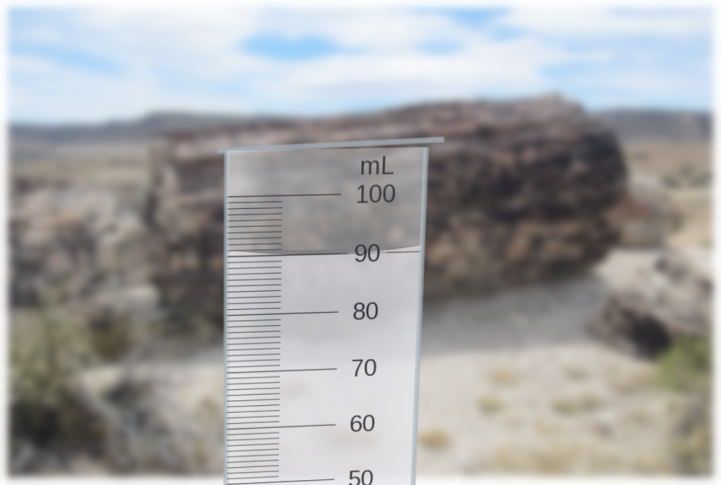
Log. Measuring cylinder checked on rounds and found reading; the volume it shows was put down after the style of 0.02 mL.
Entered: 90 mL
